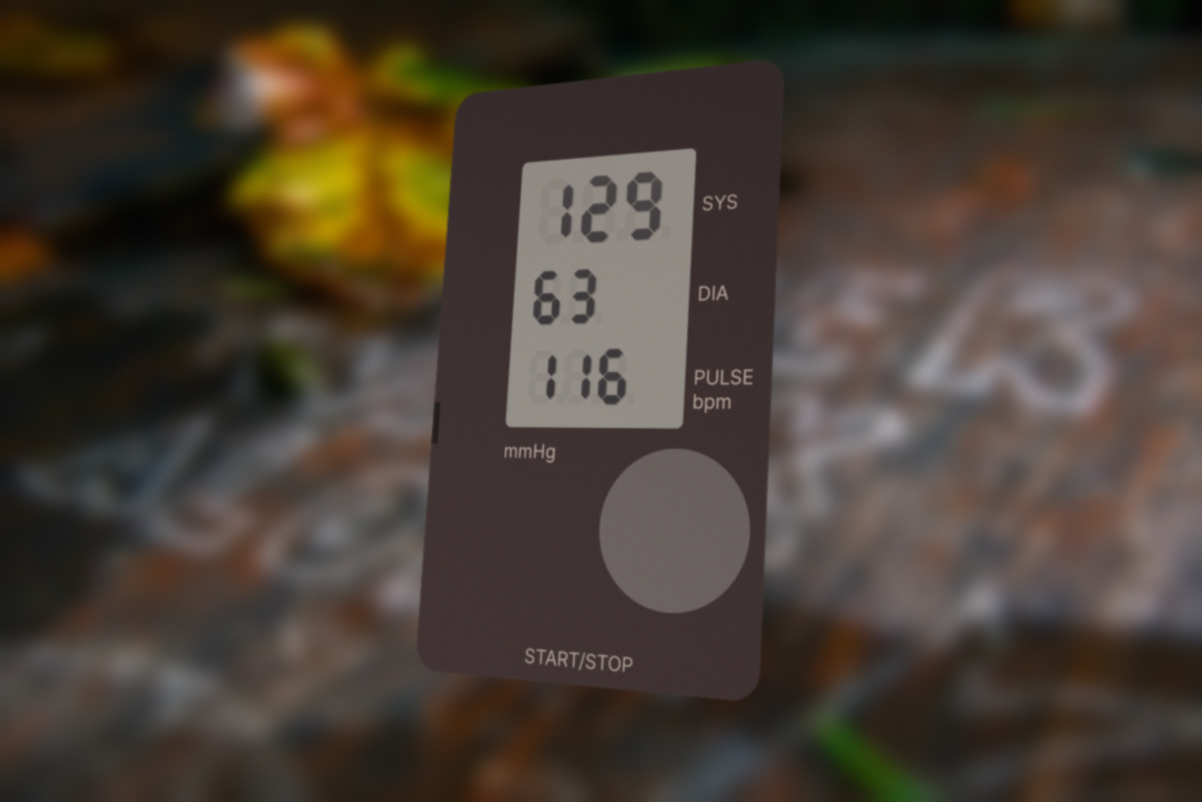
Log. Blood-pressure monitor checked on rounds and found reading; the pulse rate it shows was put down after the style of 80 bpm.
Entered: 116 bpm
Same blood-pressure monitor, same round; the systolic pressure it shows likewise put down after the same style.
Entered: 129 mmHg
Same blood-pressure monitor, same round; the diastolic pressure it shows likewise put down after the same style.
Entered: 63 mmHg
